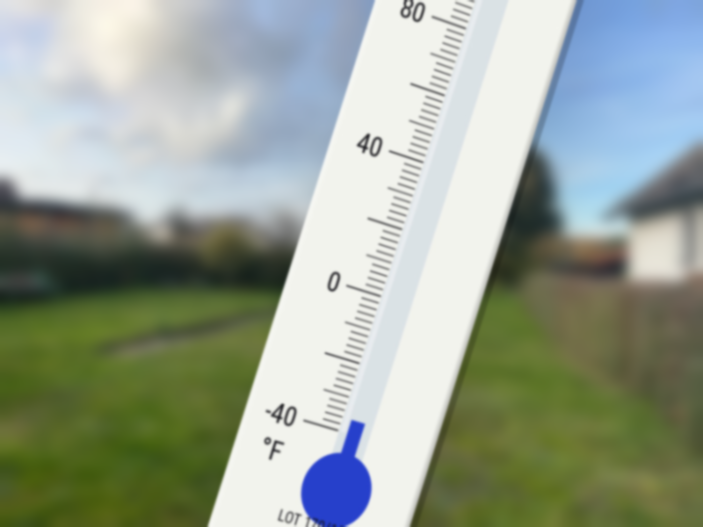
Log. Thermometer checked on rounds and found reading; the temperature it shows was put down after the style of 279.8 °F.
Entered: -36 °F
